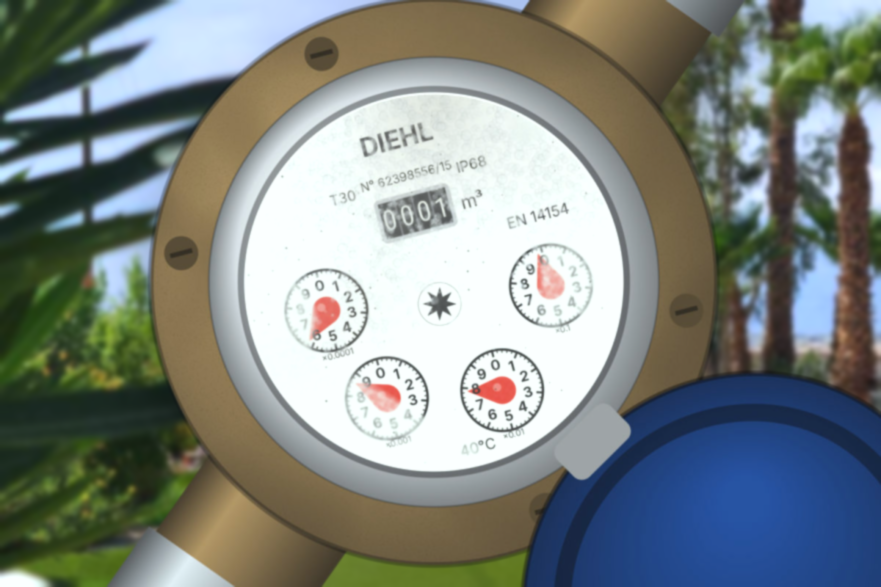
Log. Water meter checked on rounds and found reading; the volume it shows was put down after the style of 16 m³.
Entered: 0.9786 m³
